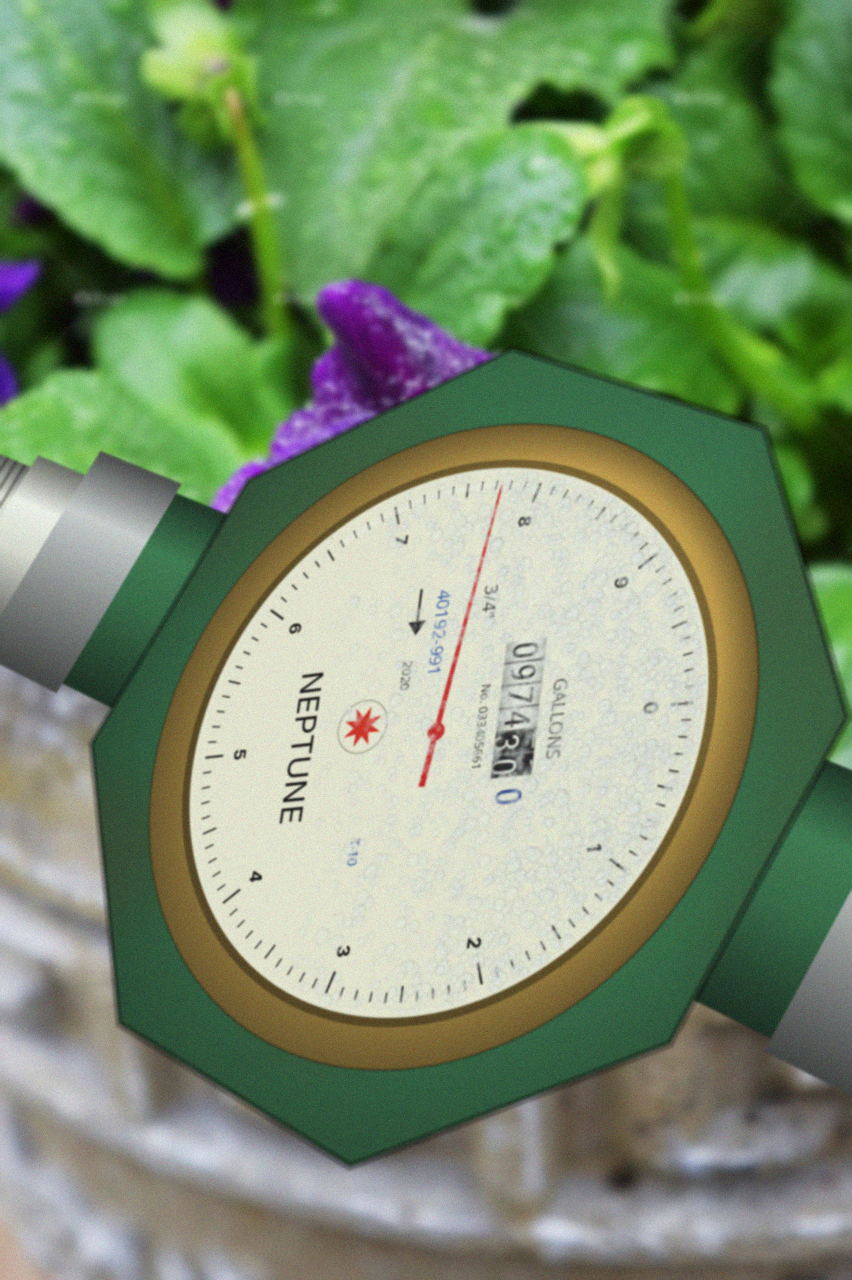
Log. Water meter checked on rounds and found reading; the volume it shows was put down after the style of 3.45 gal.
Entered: 974297.7 gal
